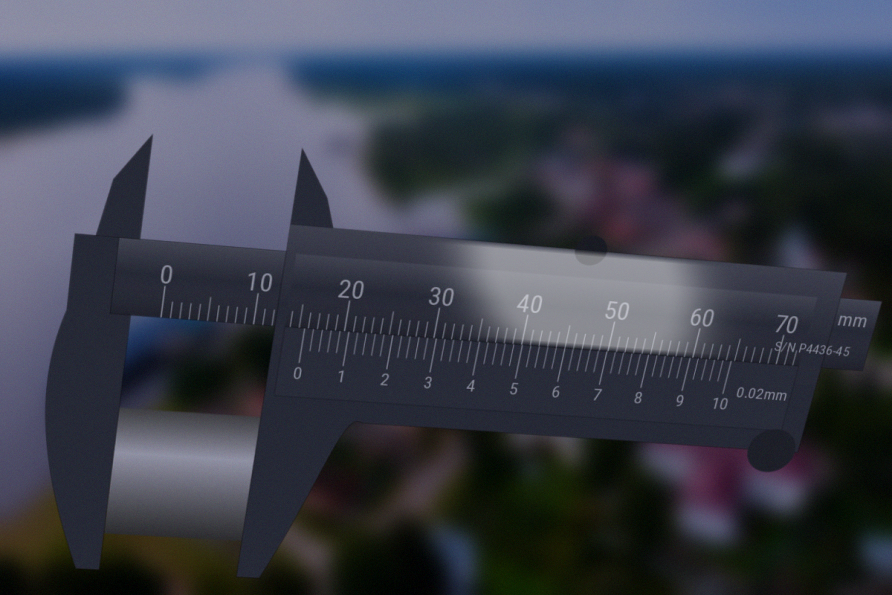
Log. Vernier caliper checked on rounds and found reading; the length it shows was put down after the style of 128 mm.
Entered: 15.6 mm
